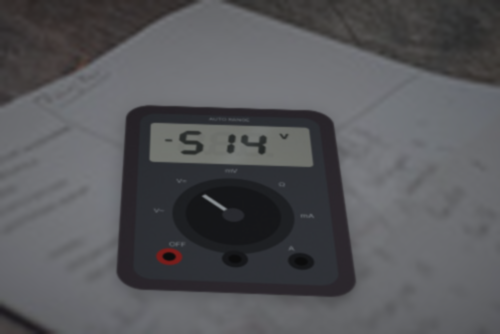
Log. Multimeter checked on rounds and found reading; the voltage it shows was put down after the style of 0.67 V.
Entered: -514 V
